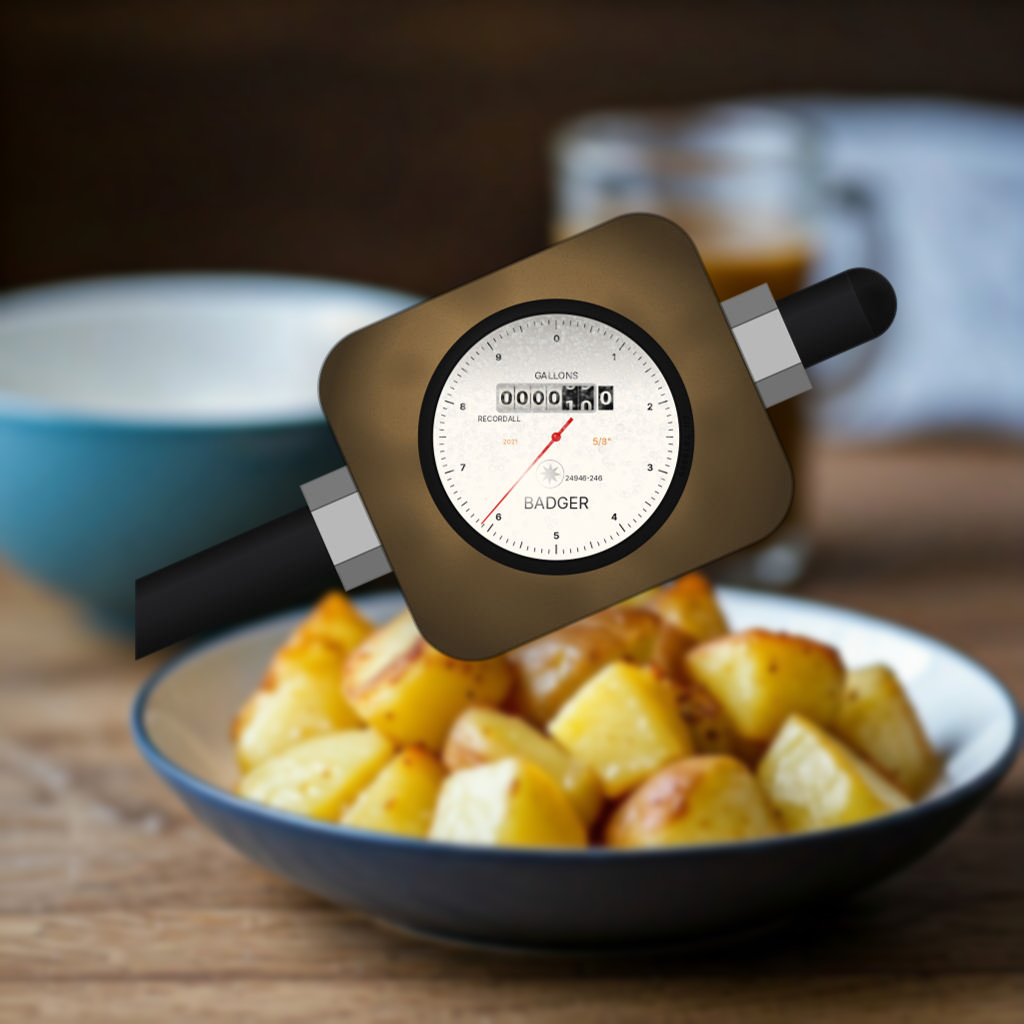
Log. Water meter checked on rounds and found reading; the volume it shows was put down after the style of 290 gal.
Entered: 96.1 gal
